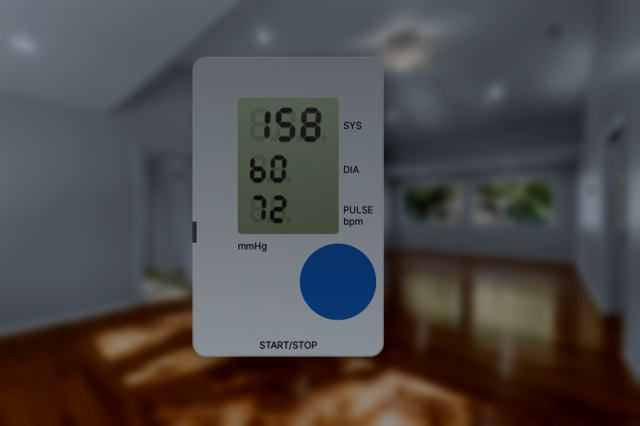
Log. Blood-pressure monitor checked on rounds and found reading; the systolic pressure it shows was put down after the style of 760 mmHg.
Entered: 158 mmHg
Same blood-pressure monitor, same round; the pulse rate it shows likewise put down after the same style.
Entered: 72 bpm
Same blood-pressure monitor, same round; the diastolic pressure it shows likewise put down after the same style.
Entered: 60 mmHg
